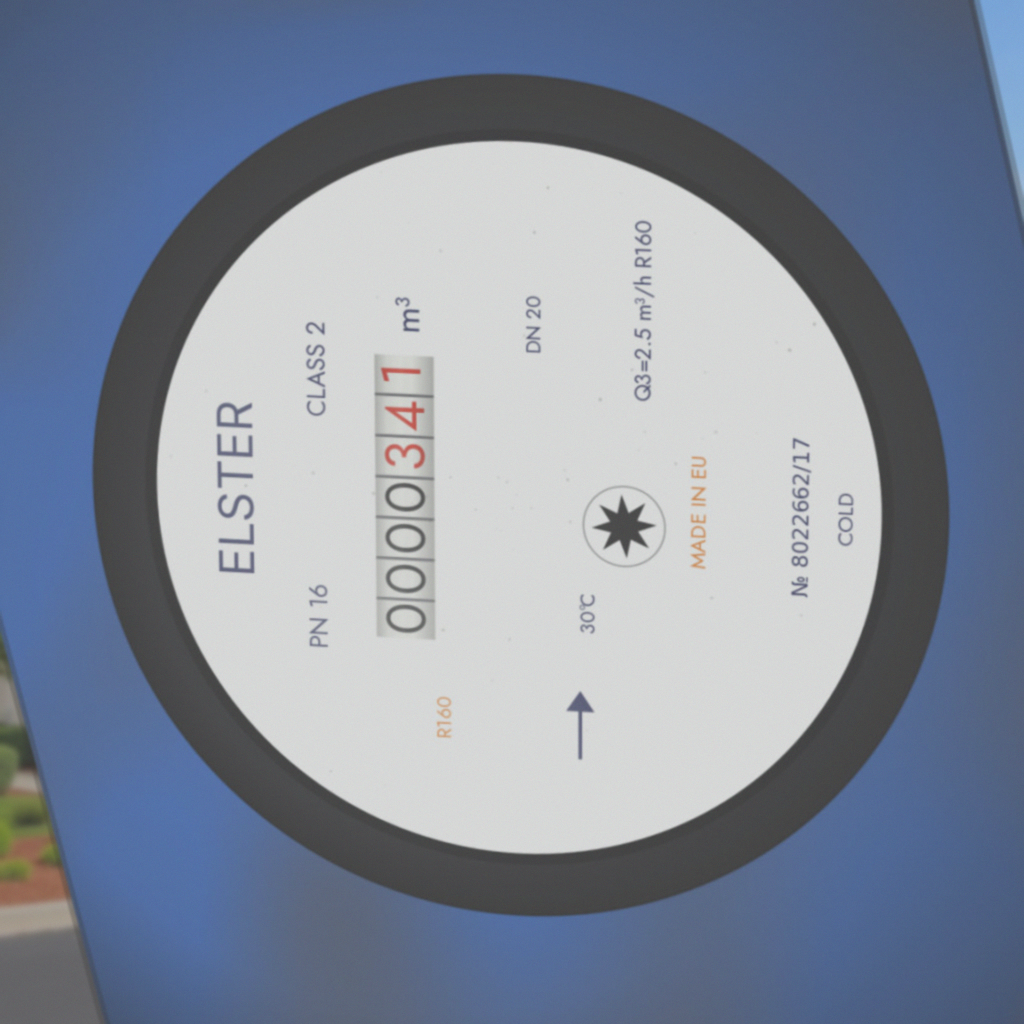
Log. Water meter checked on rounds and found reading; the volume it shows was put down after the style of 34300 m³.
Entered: 0.341 m³
